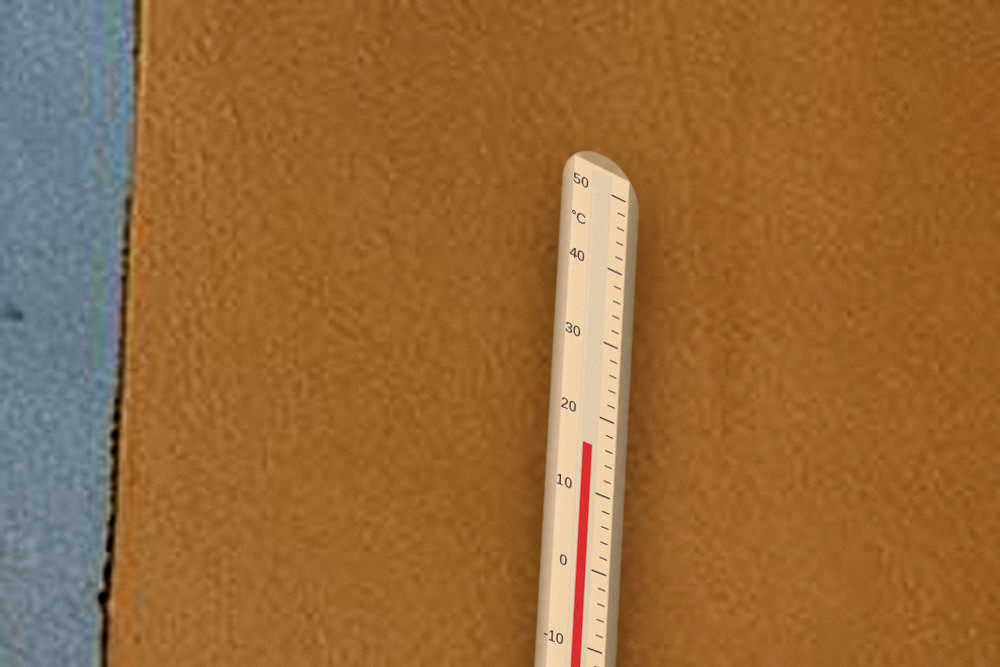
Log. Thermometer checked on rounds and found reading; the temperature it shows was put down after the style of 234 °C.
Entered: 16 °C
